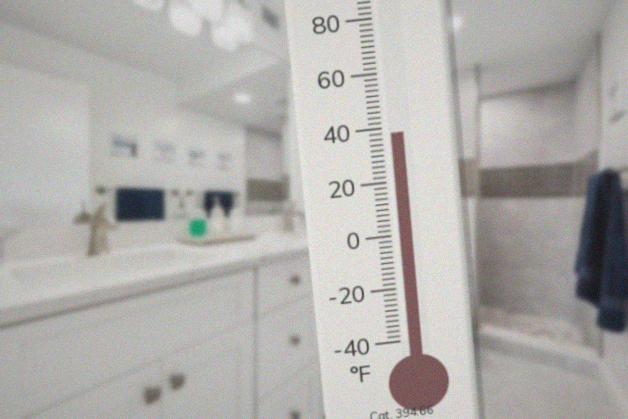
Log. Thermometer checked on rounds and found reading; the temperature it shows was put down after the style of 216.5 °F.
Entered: 38 °F
